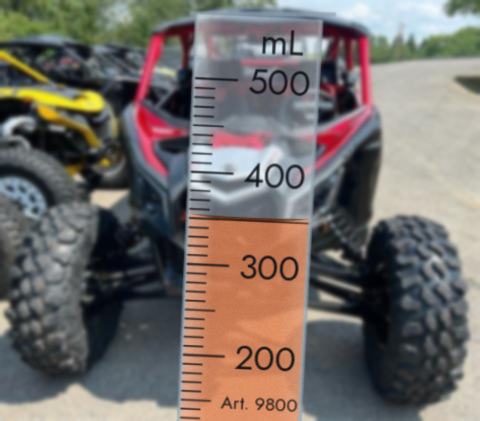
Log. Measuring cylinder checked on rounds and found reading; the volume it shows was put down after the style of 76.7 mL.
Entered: 350 mL
